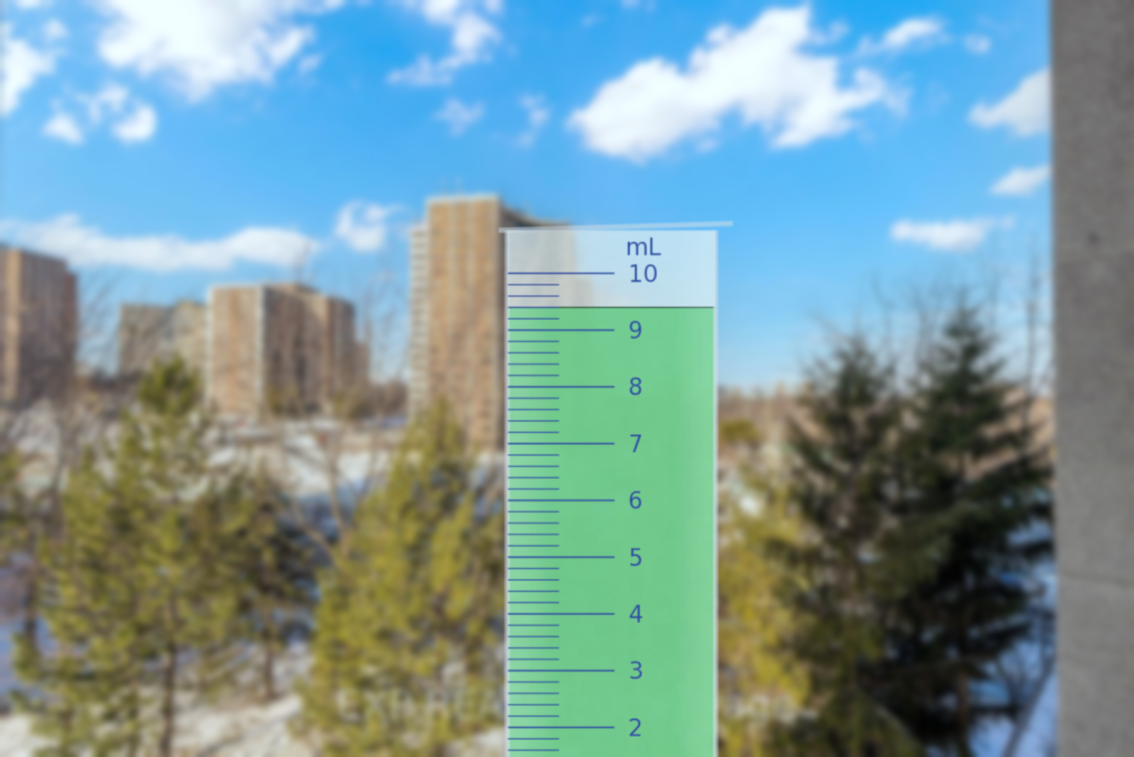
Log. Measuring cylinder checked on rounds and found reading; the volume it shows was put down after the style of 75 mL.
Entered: 9.4 mL
